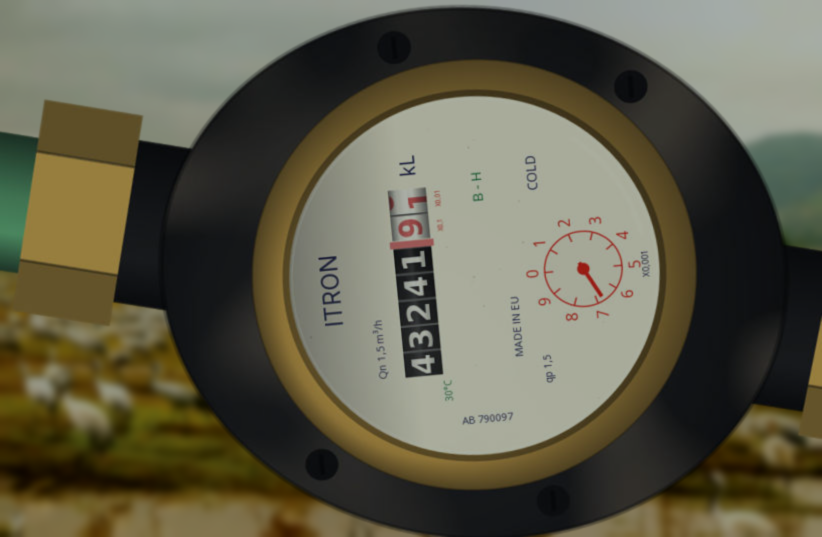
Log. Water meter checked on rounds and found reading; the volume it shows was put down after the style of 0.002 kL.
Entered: 43241.906 kL
